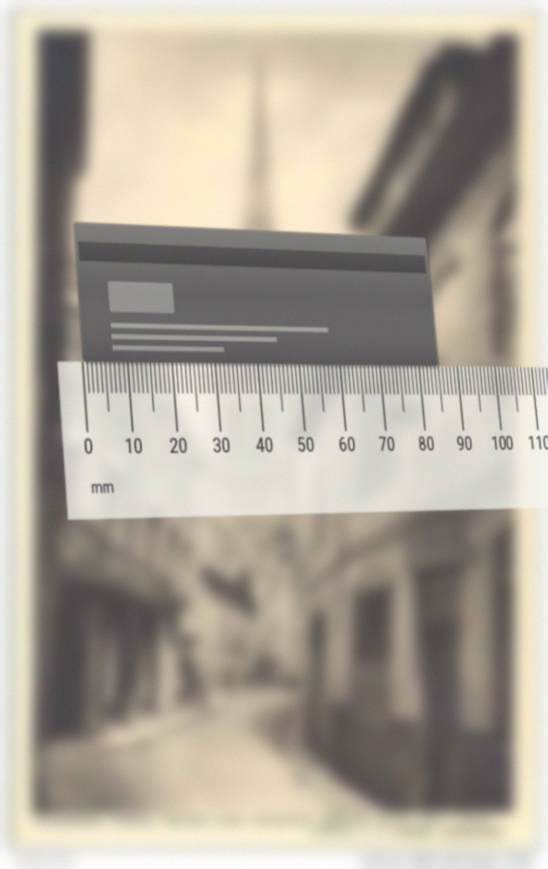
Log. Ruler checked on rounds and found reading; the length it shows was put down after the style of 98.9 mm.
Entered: 85 mm
